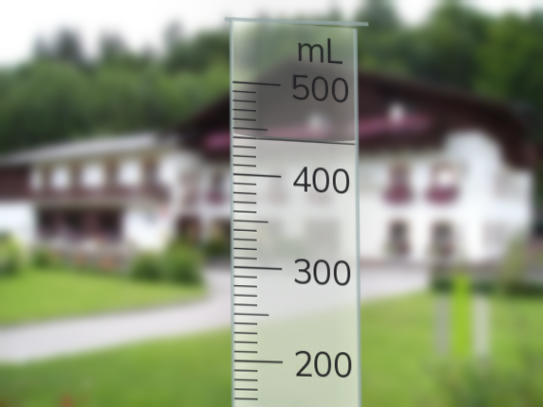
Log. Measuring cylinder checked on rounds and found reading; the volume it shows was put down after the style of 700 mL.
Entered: 440 mL
